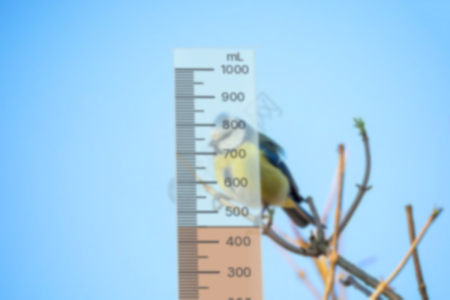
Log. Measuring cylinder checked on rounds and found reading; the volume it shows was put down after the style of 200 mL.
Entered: 450 mL
